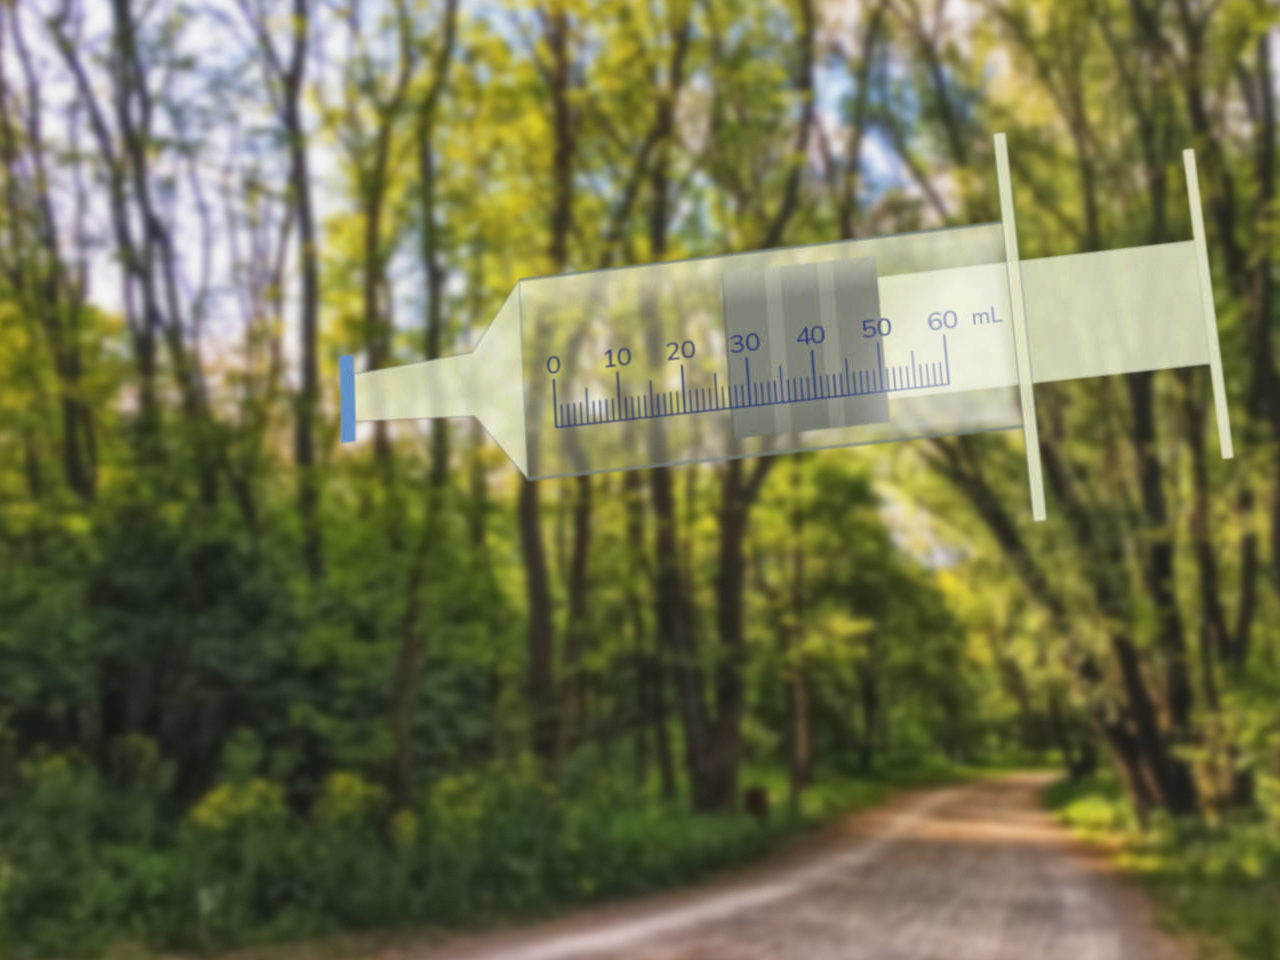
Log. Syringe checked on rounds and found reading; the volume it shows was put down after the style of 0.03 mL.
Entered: 27 mL
